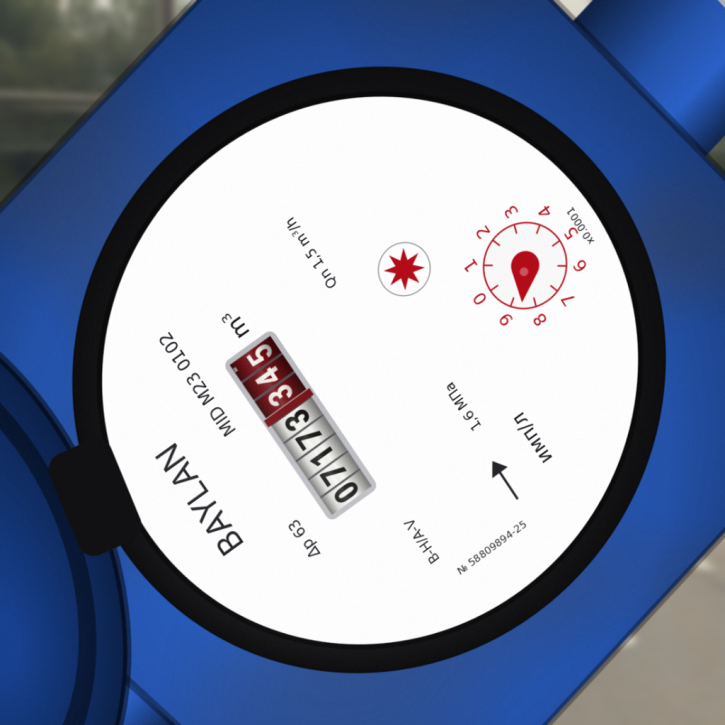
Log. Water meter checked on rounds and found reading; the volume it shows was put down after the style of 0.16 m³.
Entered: 7173.3448 m³
